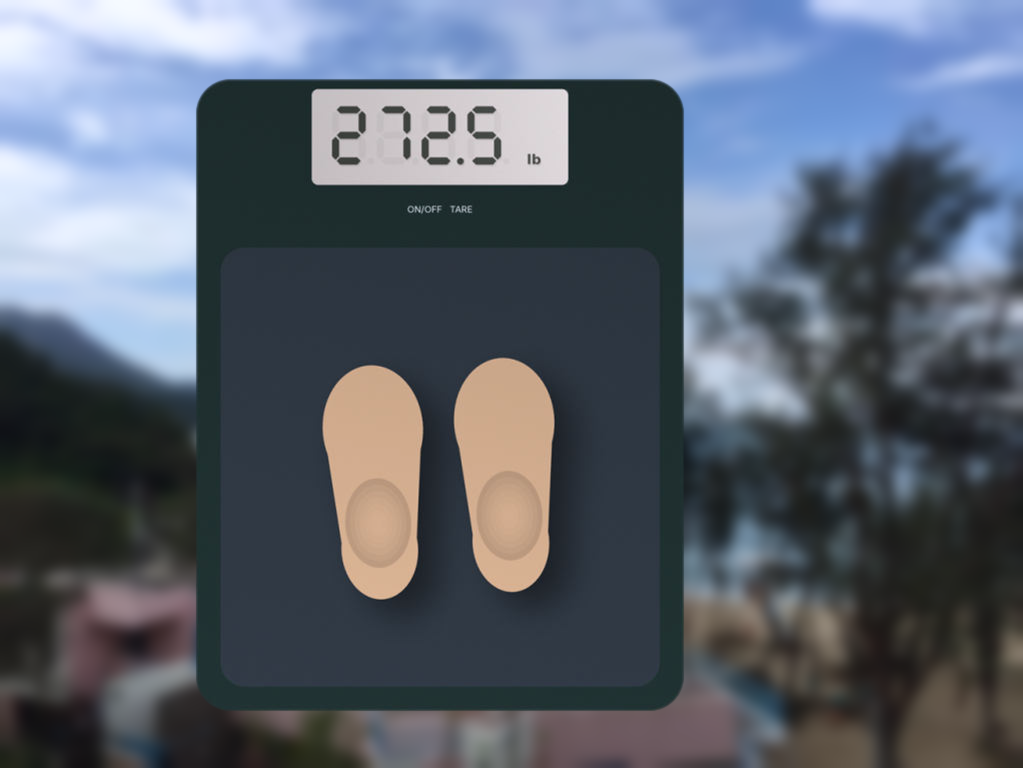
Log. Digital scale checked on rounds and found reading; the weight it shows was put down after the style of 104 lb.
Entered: 272.5 lb
